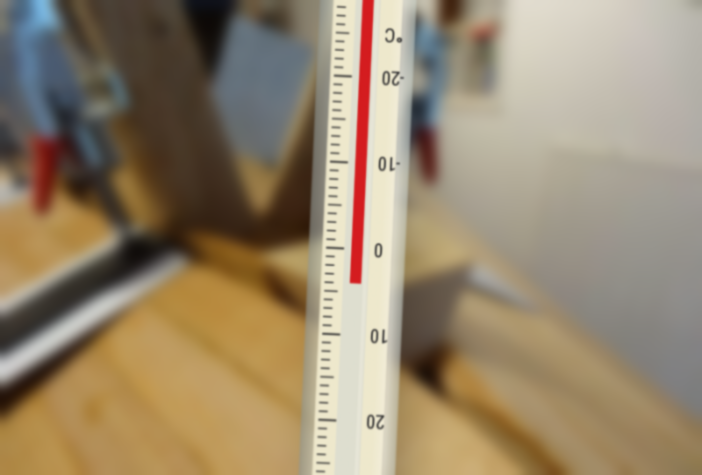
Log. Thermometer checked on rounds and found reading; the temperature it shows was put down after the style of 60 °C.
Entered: 4 °C
